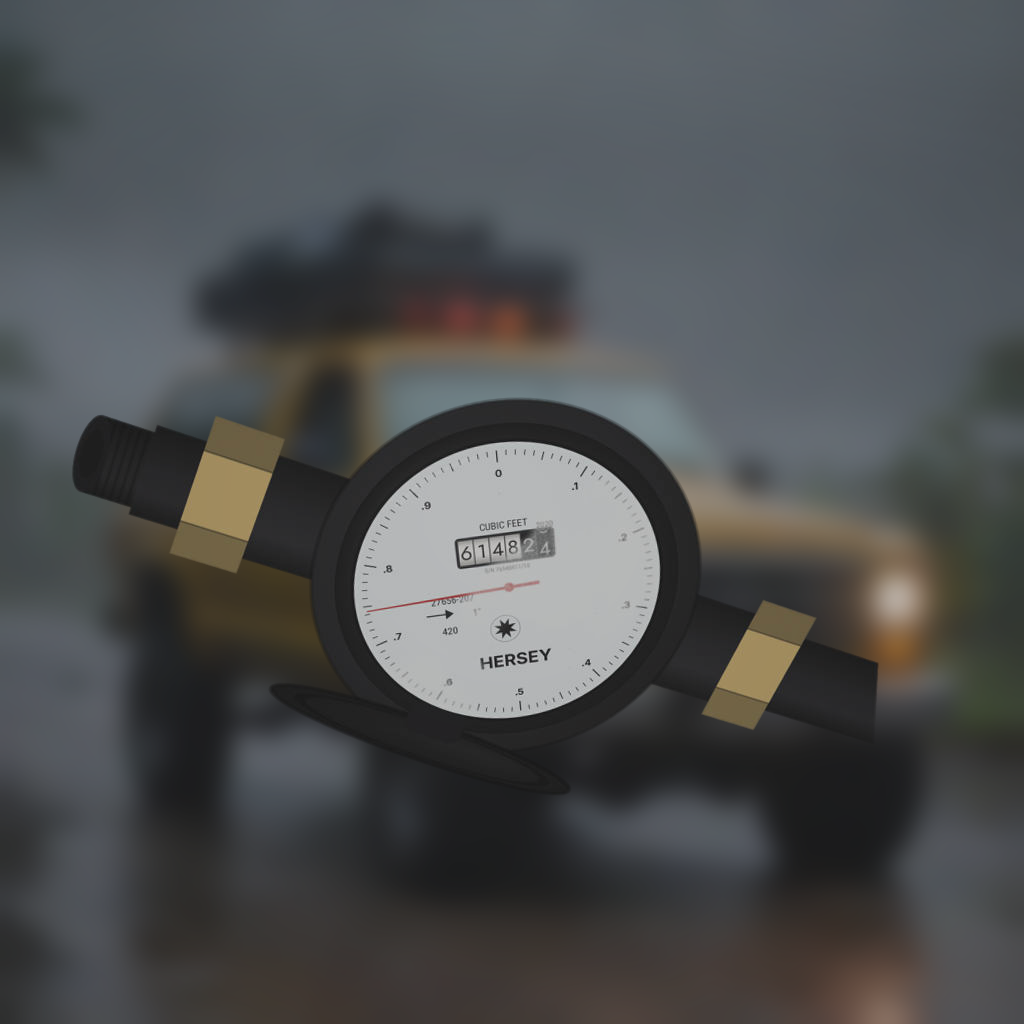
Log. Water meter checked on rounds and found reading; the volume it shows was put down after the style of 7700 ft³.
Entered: 614823.74 ft³
